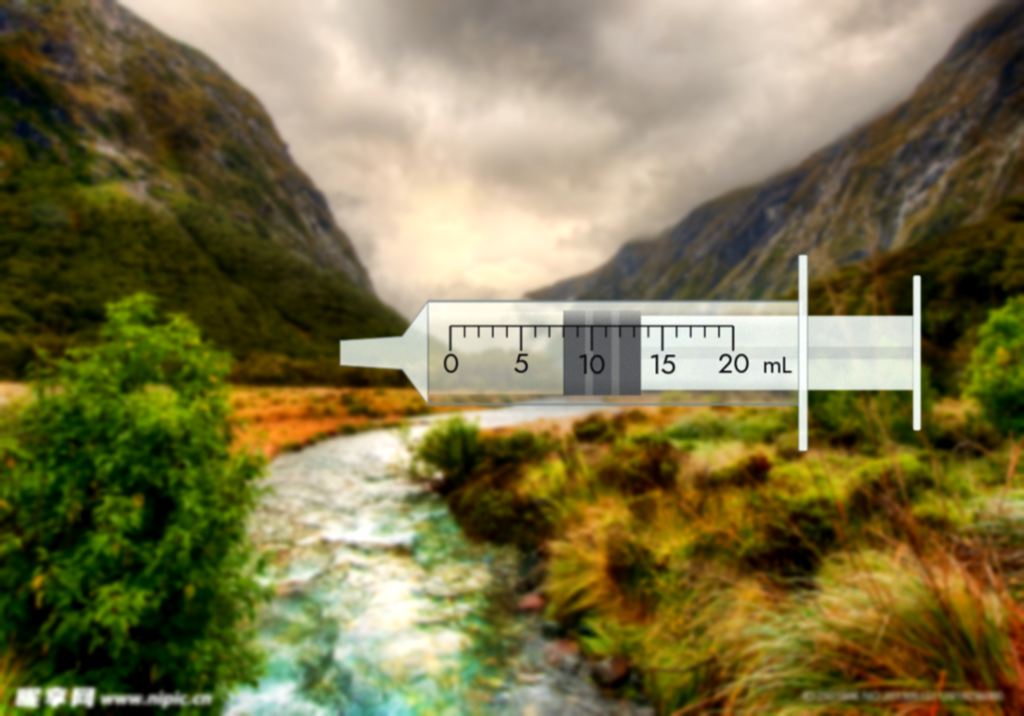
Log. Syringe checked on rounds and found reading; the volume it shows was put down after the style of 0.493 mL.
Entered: 8 mL
